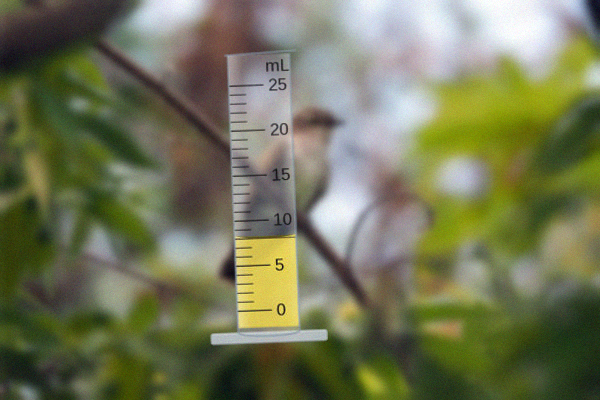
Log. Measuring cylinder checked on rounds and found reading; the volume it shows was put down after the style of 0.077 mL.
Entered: 8 mL
